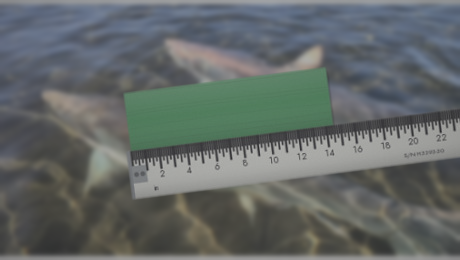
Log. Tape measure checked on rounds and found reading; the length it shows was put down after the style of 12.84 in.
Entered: 14.5 in
